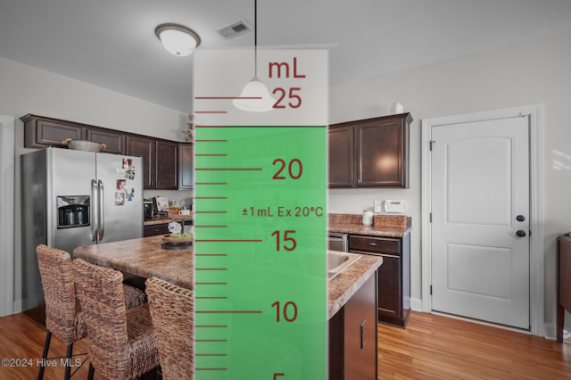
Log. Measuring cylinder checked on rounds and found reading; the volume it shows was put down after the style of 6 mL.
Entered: 23 mL
